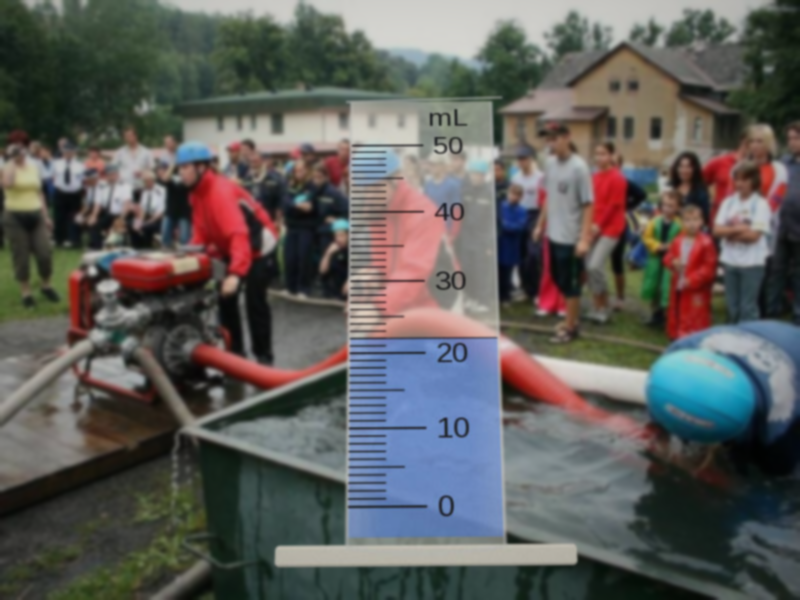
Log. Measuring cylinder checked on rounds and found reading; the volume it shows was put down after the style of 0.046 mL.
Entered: 22 mL
